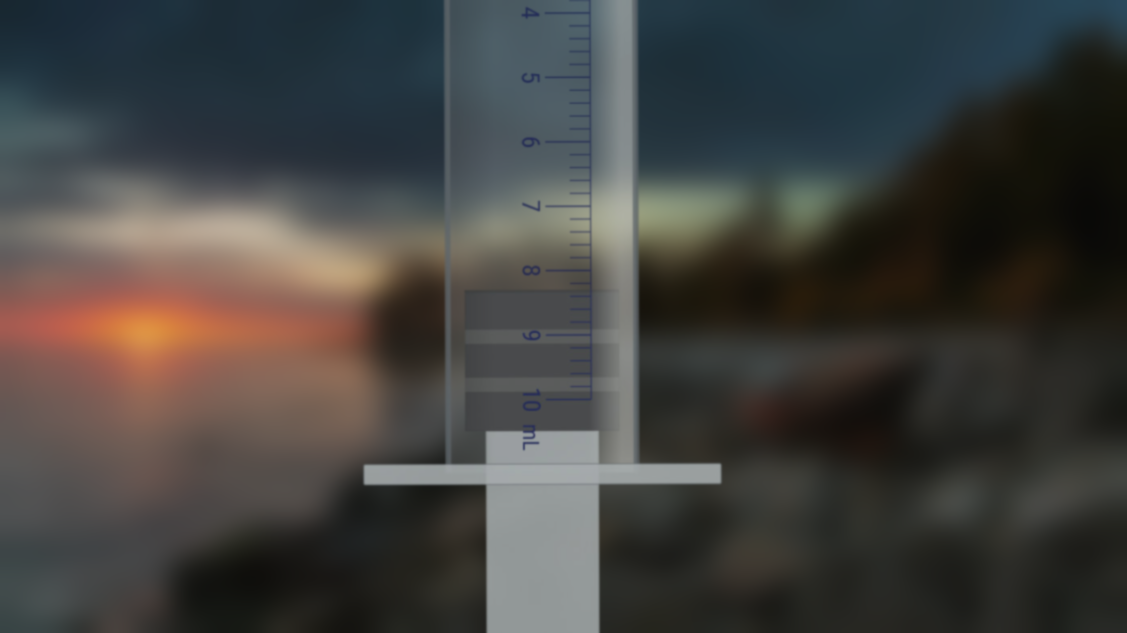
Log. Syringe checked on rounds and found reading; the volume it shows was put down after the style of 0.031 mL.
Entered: 8.3 mL
